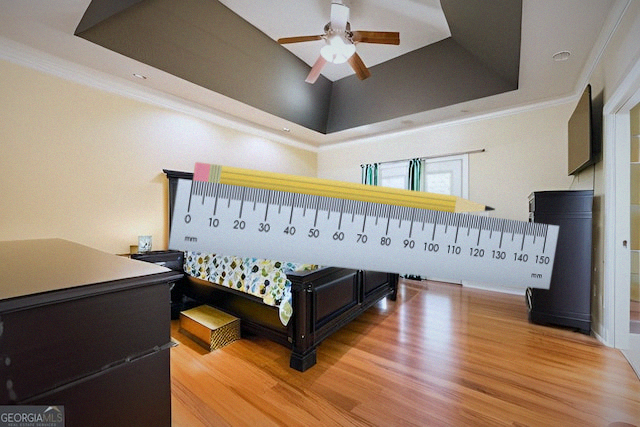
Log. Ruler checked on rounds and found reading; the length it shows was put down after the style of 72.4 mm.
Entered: 125 mm
